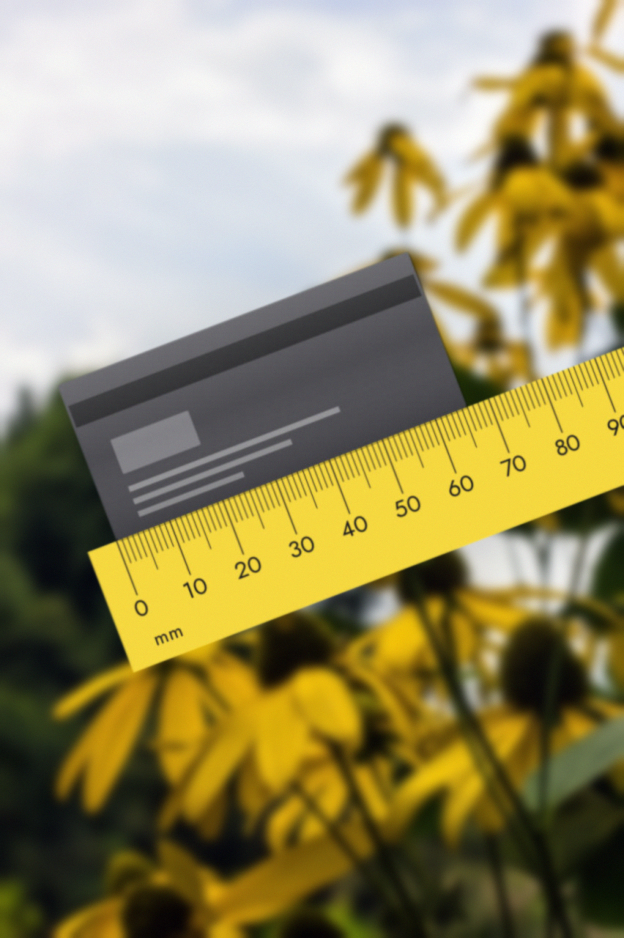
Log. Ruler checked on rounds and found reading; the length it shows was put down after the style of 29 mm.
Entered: 66 mm
